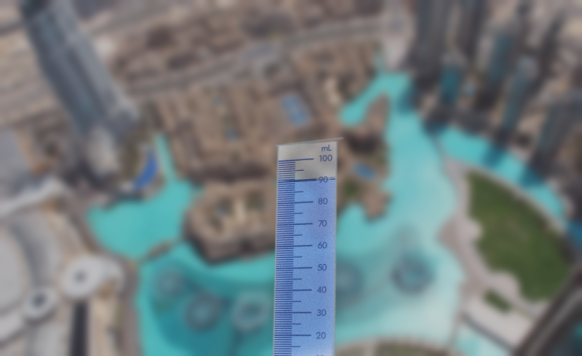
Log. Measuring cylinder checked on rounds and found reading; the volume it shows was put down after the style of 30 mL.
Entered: 90 mL
